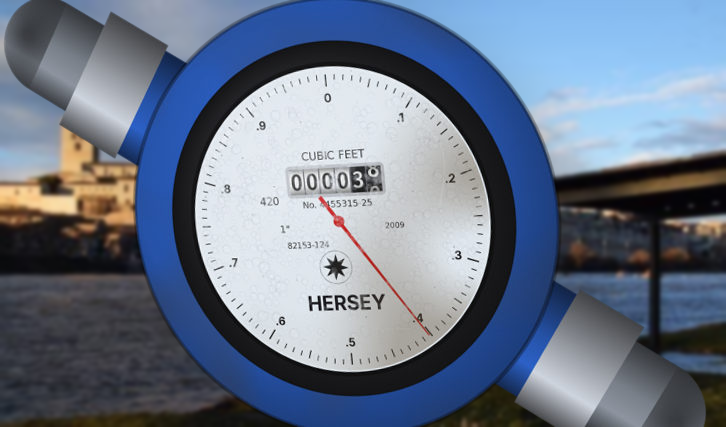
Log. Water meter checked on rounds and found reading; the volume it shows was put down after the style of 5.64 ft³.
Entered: 38.40 ft³
